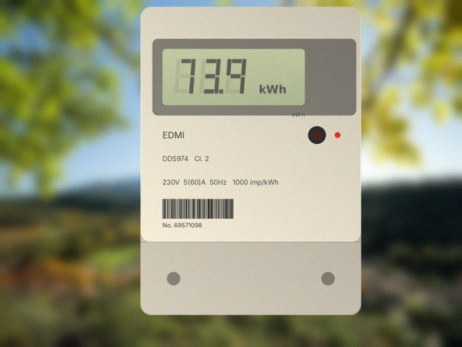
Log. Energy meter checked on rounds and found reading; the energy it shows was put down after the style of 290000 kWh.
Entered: 73.9 kWh
